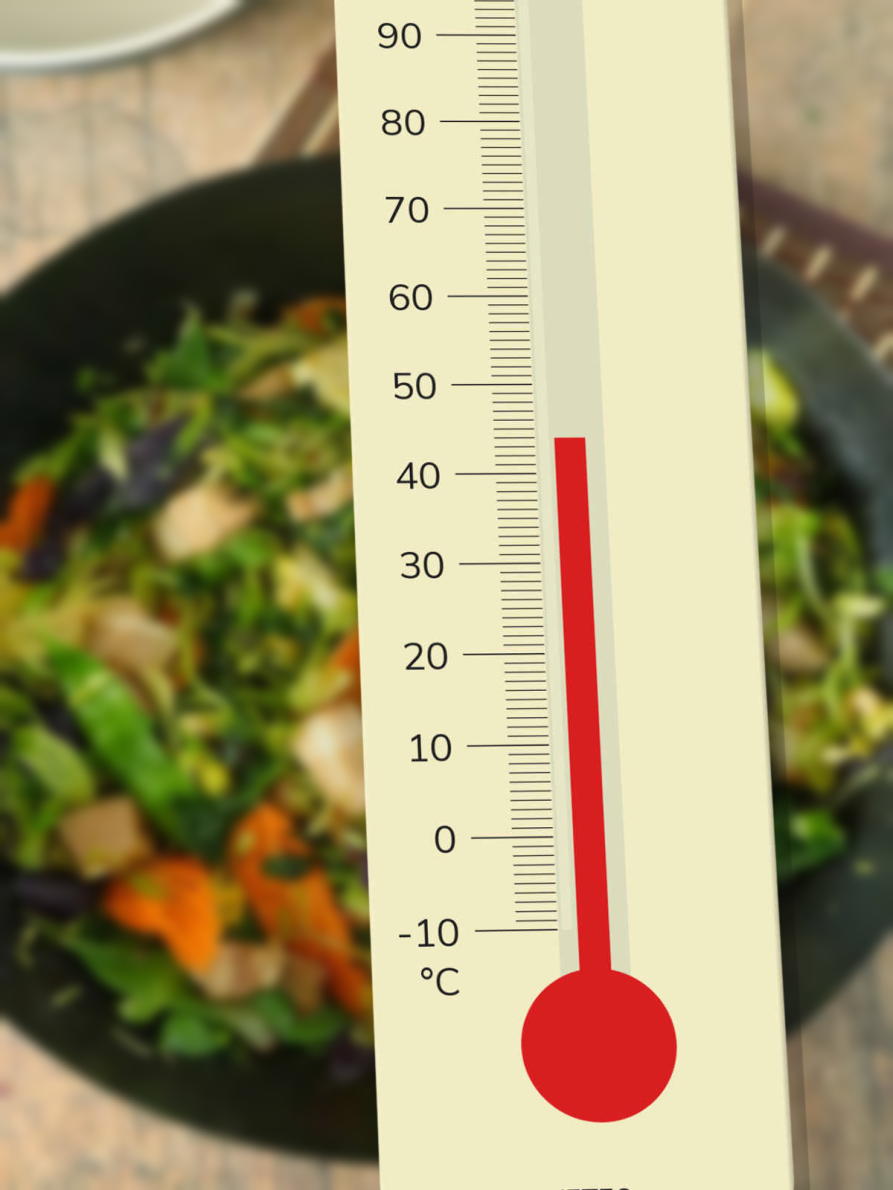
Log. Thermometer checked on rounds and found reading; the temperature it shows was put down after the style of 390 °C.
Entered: 44 °C
